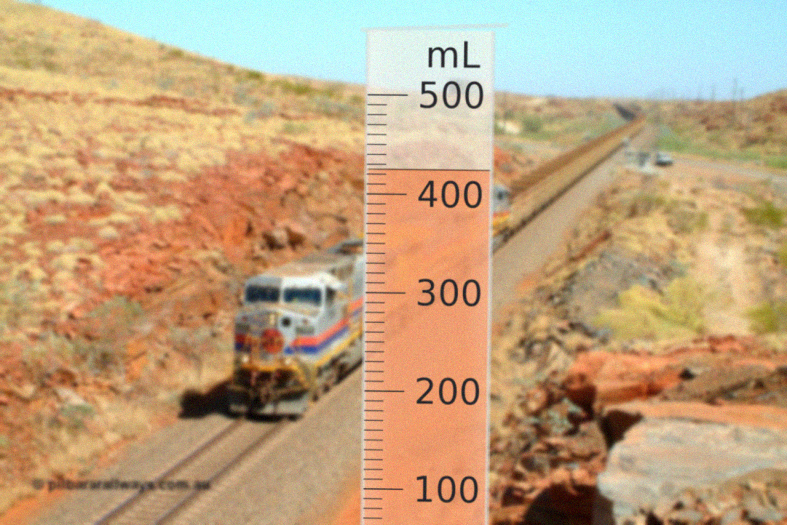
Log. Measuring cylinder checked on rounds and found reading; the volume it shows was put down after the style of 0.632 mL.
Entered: 425 mL
